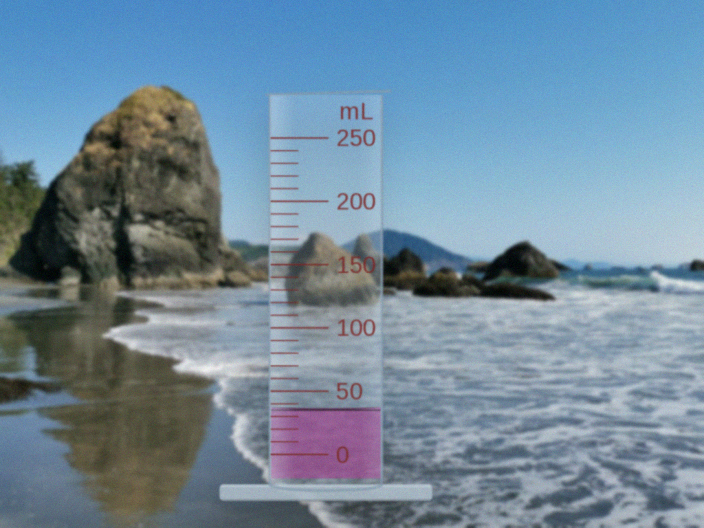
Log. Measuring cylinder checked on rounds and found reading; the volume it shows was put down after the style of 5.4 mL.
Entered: 35 mL
